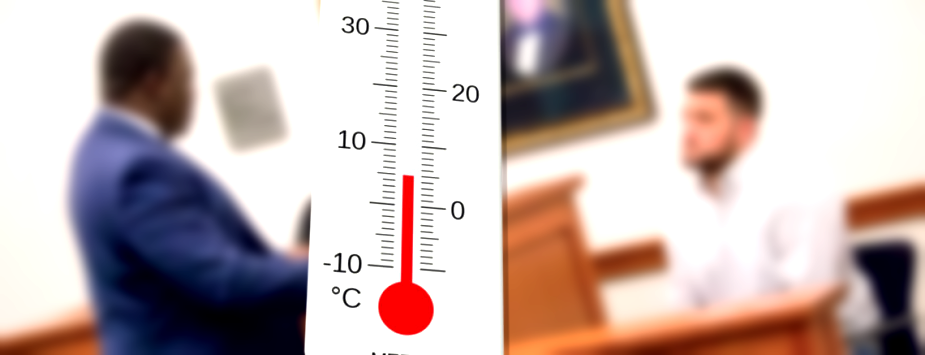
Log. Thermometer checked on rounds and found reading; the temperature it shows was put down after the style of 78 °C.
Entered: 5 °C
